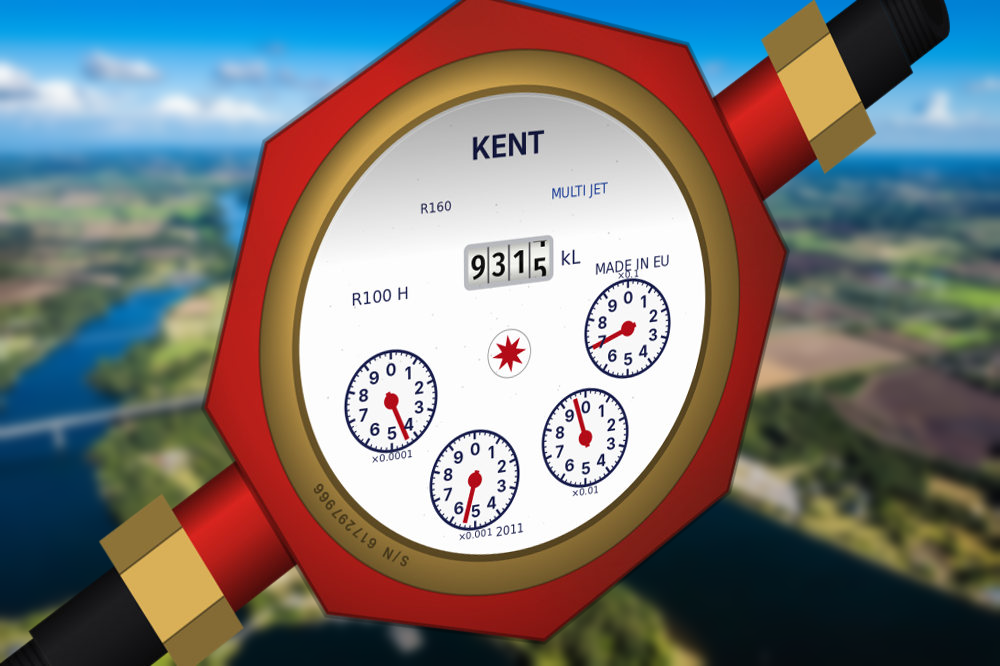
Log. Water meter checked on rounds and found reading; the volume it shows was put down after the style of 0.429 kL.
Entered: 9314.6954 kL
